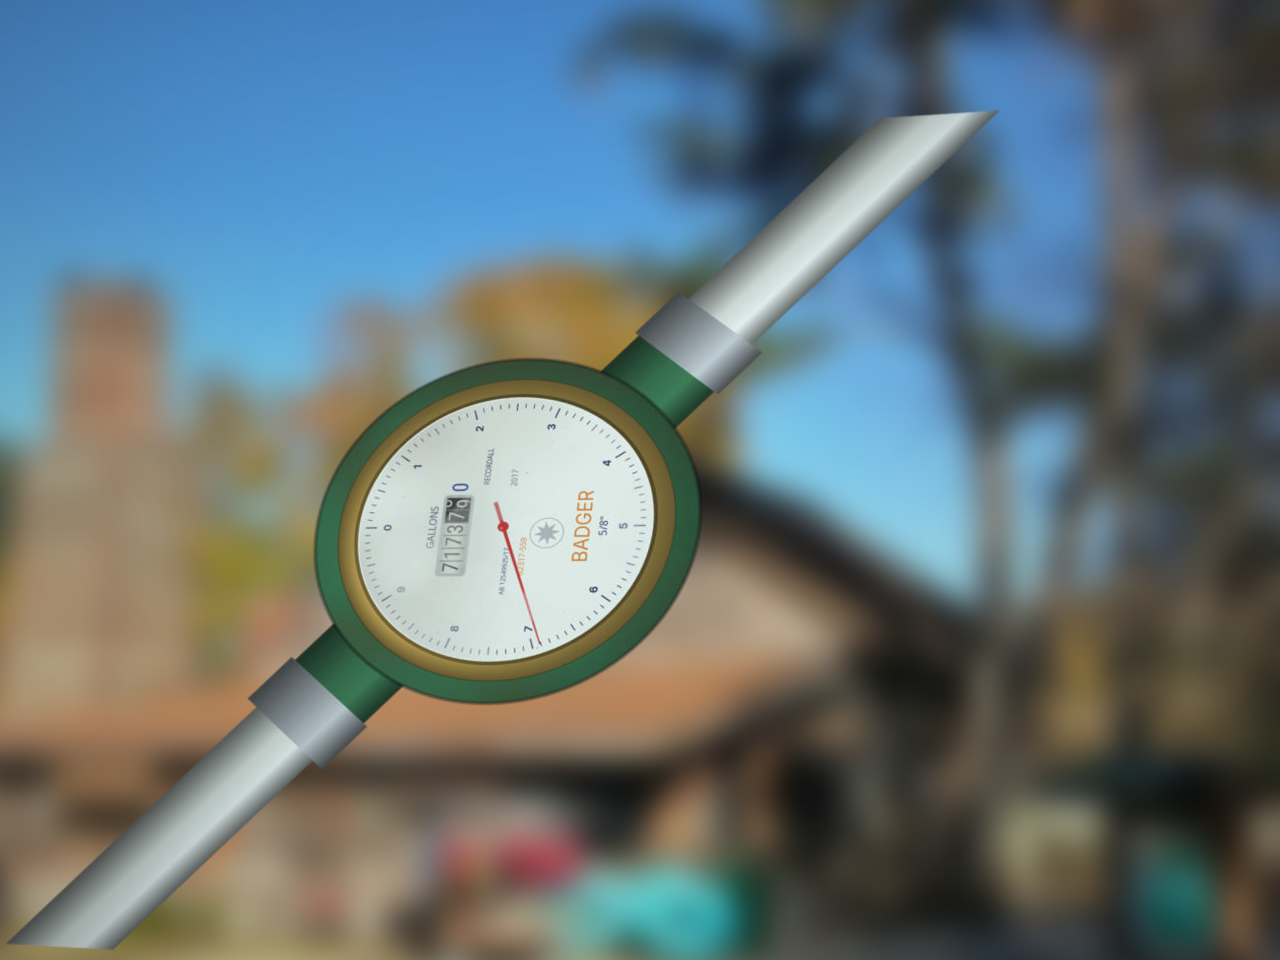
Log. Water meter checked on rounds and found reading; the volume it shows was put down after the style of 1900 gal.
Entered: 7173786.9 gal
